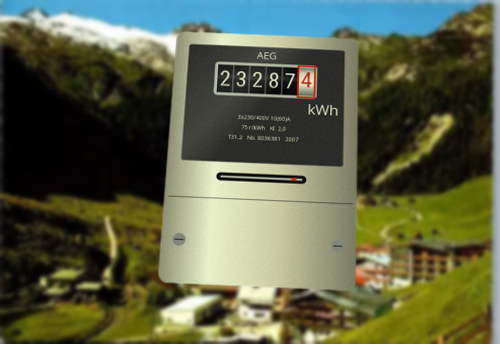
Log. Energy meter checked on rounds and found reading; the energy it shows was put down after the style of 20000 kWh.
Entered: 23287.4 kWh
